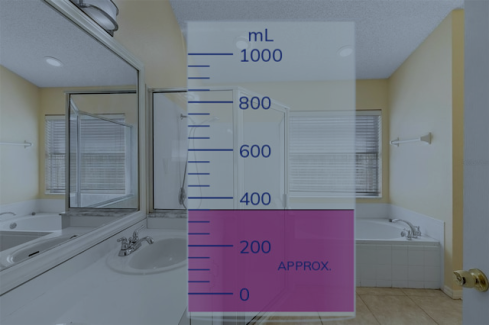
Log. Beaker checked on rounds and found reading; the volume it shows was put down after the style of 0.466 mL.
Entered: 350 mL
